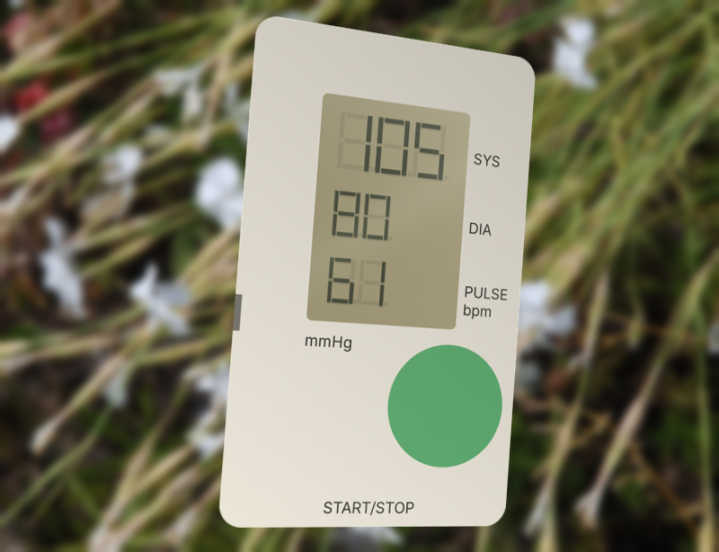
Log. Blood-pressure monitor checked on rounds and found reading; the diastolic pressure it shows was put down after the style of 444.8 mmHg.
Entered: 80 mmHg
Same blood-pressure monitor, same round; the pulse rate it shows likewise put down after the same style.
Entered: 61 bpm
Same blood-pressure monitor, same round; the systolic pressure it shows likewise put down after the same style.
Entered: 105 mmHg
